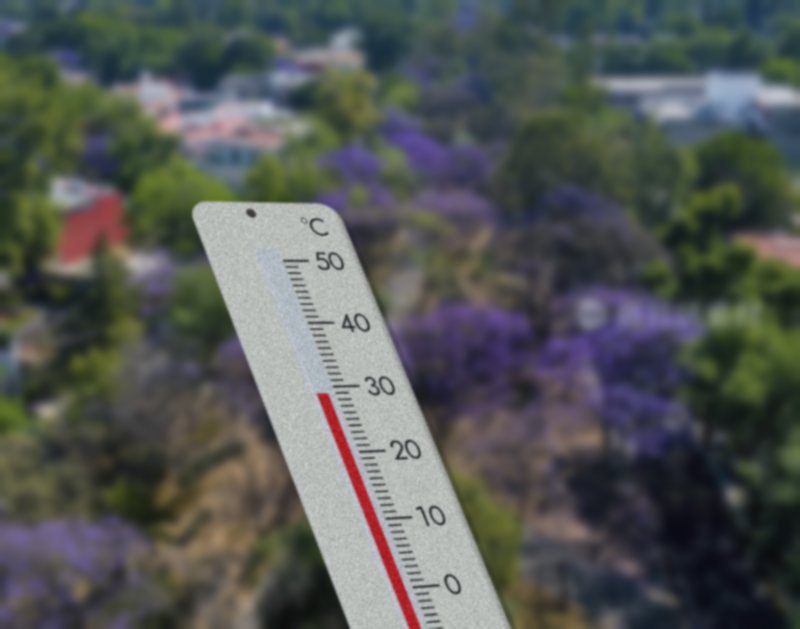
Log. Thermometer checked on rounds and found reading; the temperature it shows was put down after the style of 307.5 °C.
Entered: 29 °C
